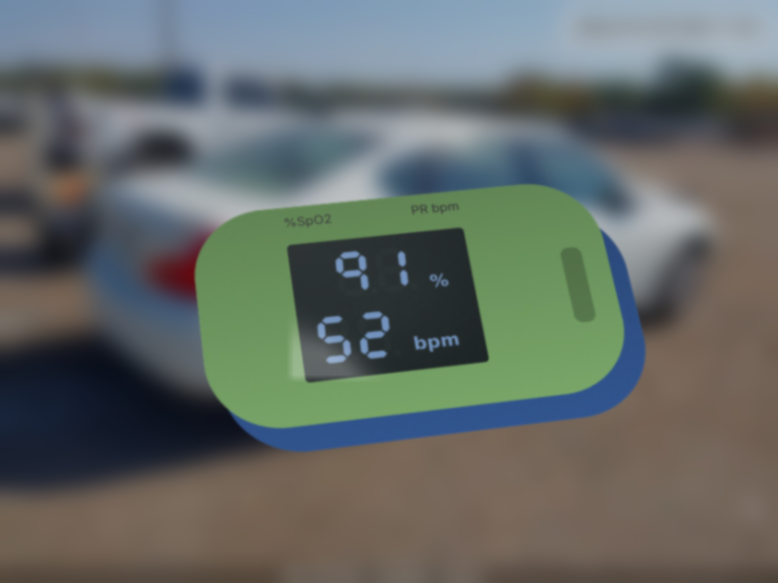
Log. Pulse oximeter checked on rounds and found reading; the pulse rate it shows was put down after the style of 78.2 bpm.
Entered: 52 bpm
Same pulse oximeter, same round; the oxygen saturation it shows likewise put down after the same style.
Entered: 91 %
